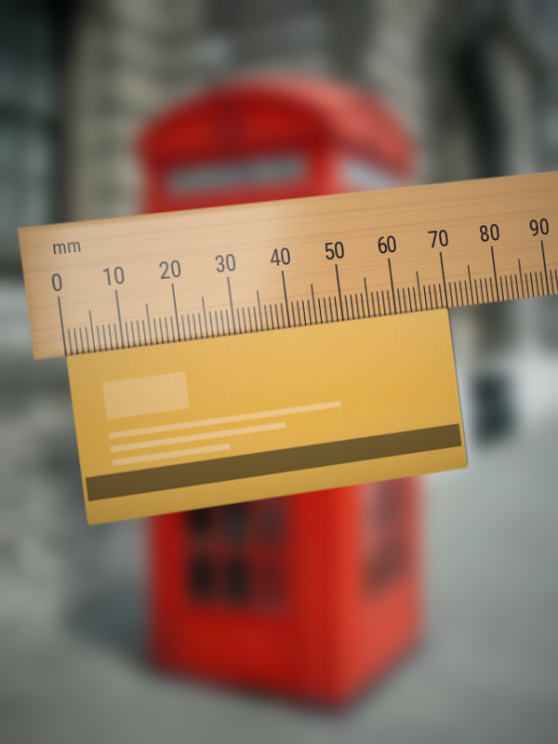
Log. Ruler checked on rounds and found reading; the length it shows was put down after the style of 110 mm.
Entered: 70 mm
